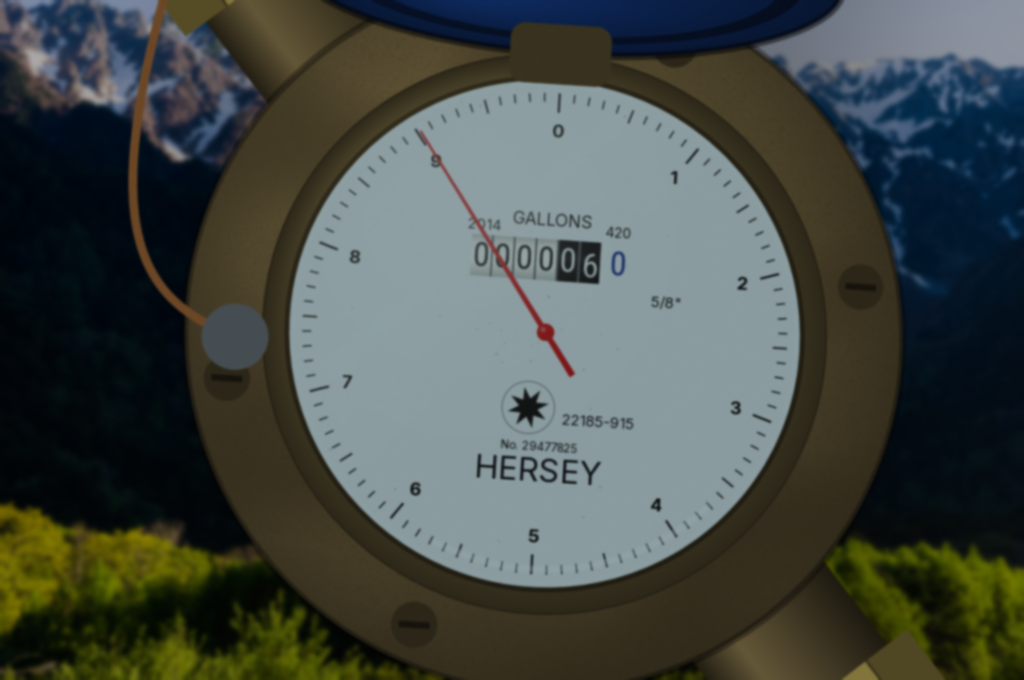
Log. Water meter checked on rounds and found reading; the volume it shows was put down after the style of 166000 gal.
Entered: 59.0 gal
